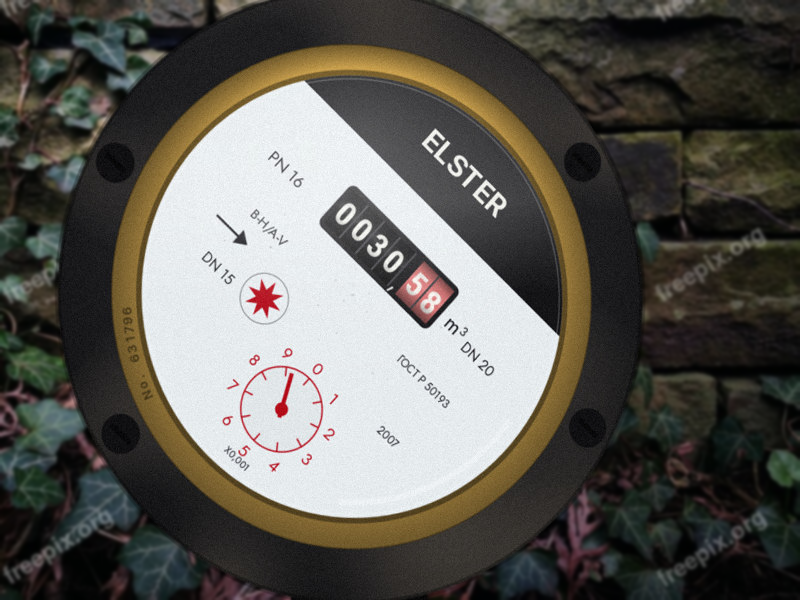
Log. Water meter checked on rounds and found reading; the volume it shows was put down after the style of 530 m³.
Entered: 30.579 m³
